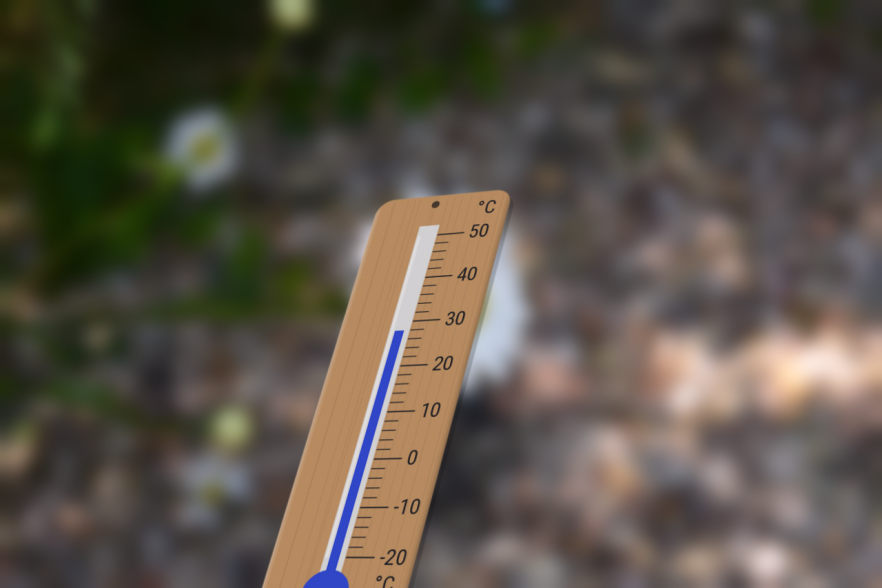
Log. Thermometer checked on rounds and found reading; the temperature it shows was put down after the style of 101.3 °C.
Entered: 28 °C
